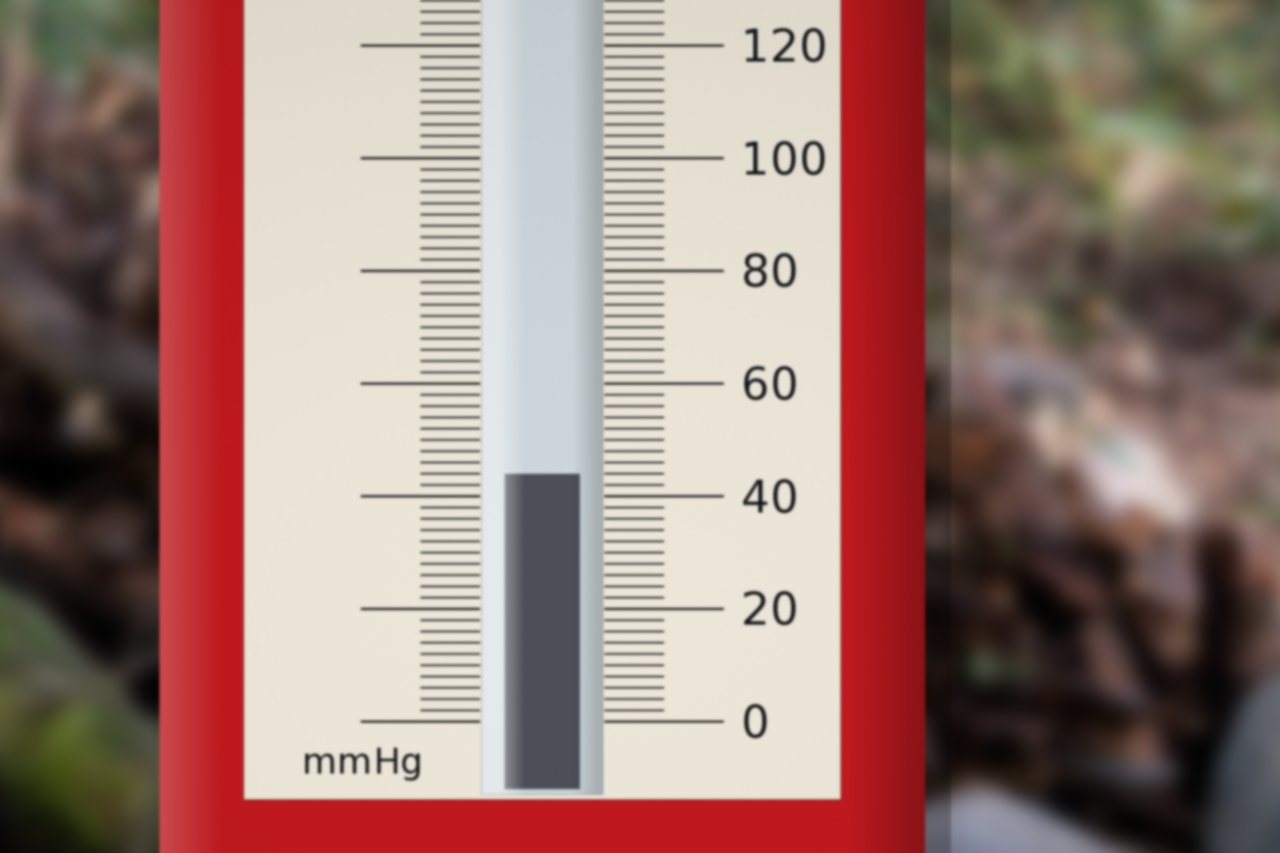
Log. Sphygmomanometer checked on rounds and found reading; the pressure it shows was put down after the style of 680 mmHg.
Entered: 44 mmHg
